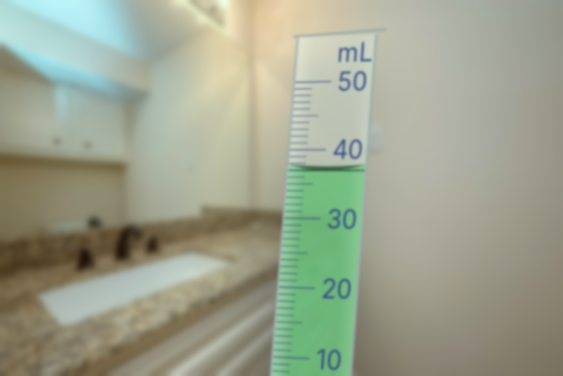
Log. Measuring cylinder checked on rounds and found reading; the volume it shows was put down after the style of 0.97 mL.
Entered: 37 mL
